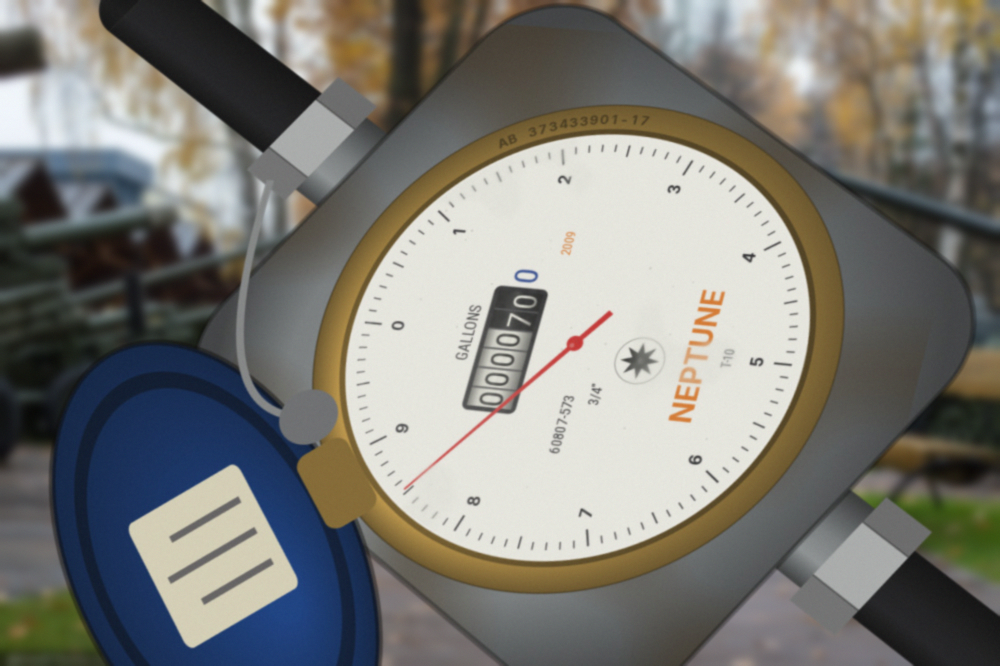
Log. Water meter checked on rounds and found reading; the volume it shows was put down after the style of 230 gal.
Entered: 698.5 gal
